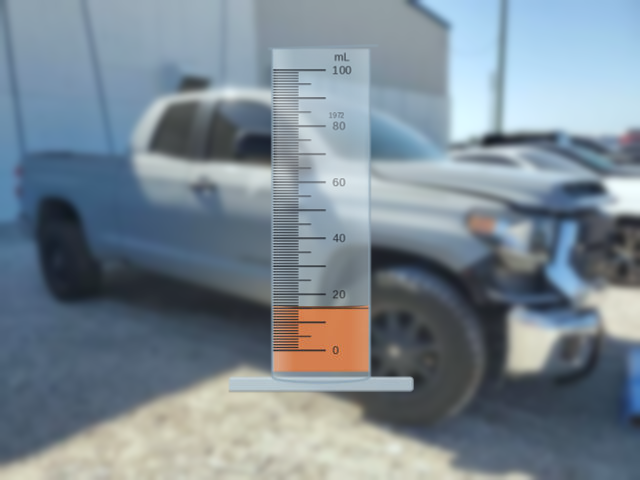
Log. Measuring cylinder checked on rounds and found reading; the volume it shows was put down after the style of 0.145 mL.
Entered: 15 mL
